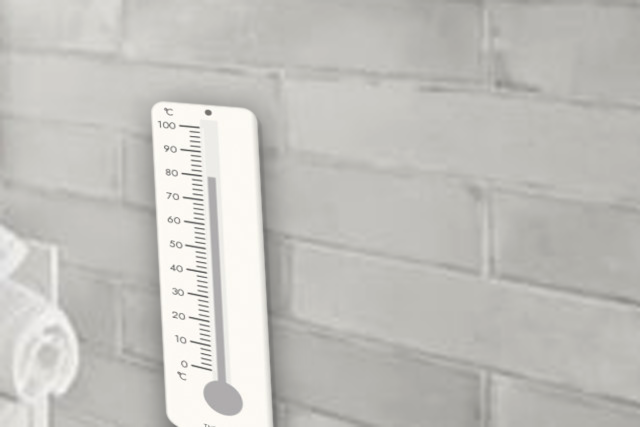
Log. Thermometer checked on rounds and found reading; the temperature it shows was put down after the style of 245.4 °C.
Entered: 80 °C
